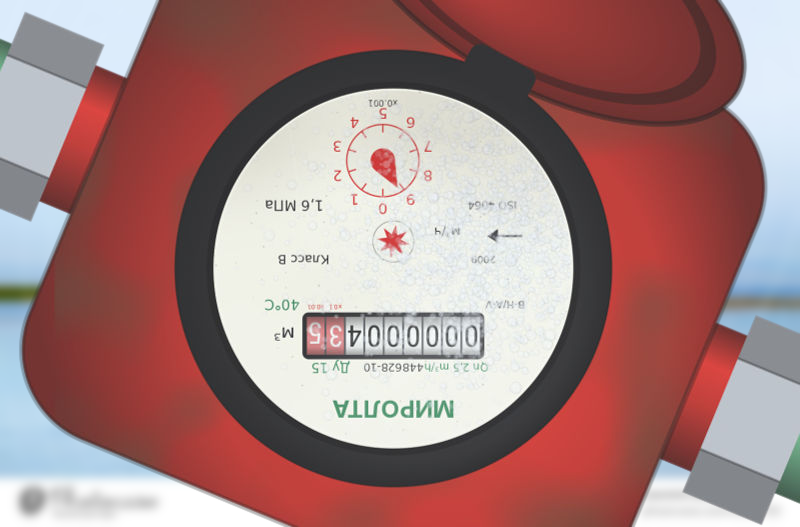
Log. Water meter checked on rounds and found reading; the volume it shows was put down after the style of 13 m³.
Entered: 4.349 m³
